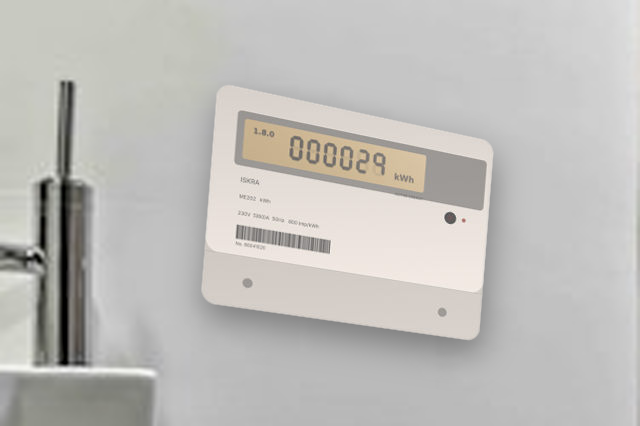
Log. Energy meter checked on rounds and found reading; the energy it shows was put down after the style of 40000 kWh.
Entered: 29 kWh
